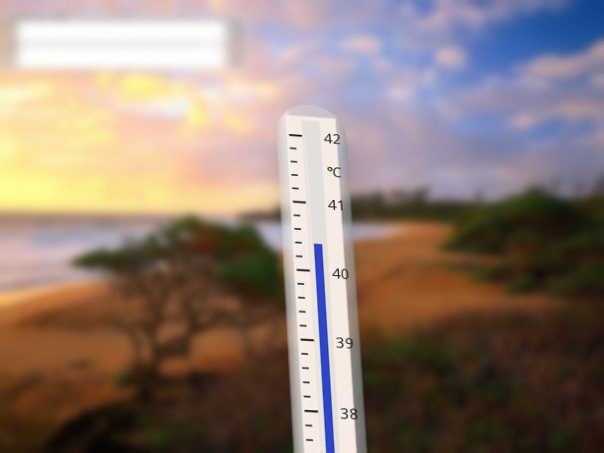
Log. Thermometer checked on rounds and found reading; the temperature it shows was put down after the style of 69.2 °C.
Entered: 40.4 °C
